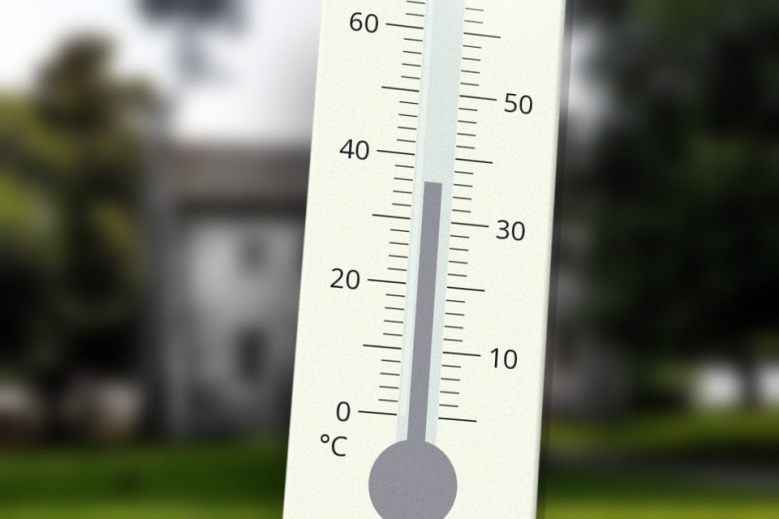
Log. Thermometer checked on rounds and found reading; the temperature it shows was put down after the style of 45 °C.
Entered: 36 °C
